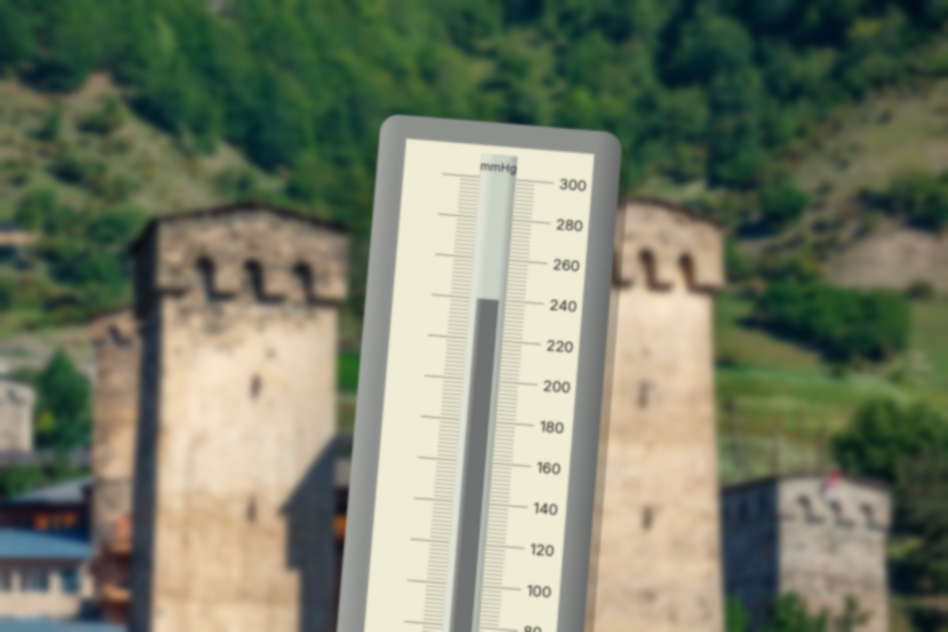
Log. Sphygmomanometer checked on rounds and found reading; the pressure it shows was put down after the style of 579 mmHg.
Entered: 240 mmHg
